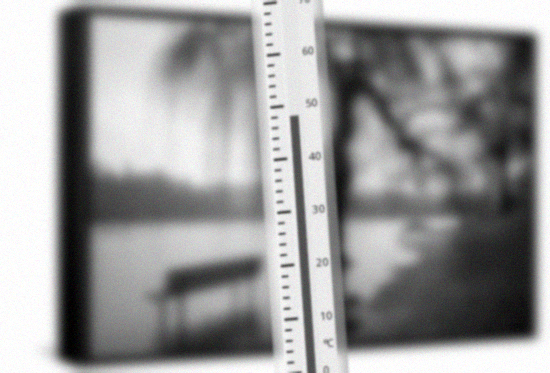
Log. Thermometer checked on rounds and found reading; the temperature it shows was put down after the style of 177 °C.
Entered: 48 °C
